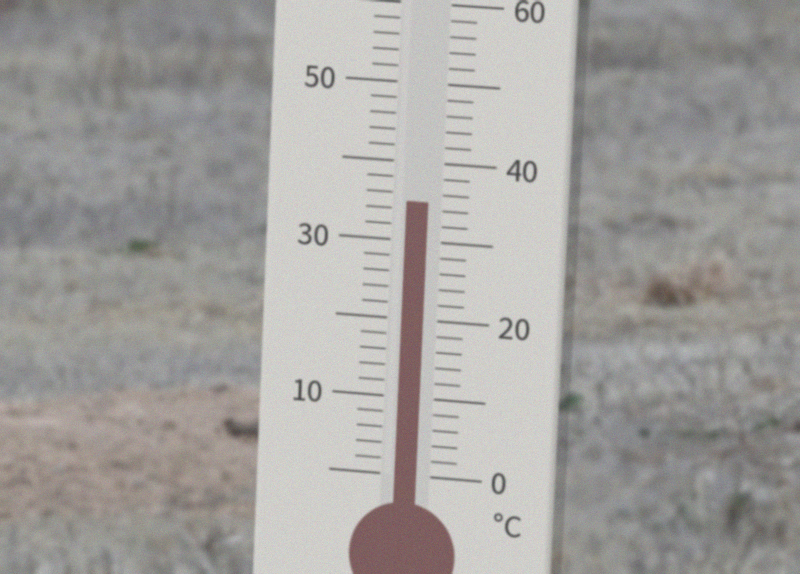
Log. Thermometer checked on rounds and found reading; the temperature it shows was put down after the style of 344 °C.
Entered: 35 °C
